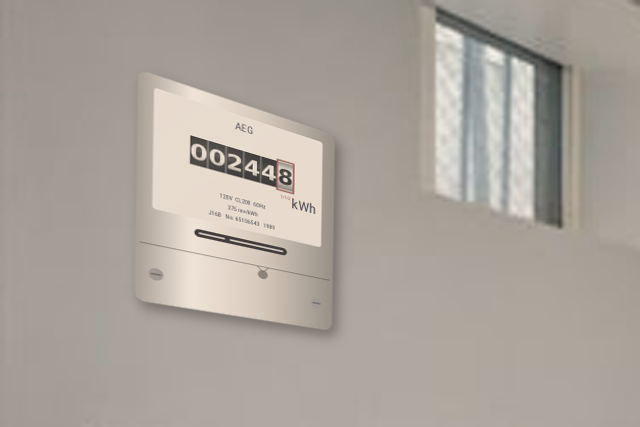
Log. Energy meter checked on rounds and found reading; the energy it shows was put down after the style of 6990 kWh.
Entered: 244.8 kWh
